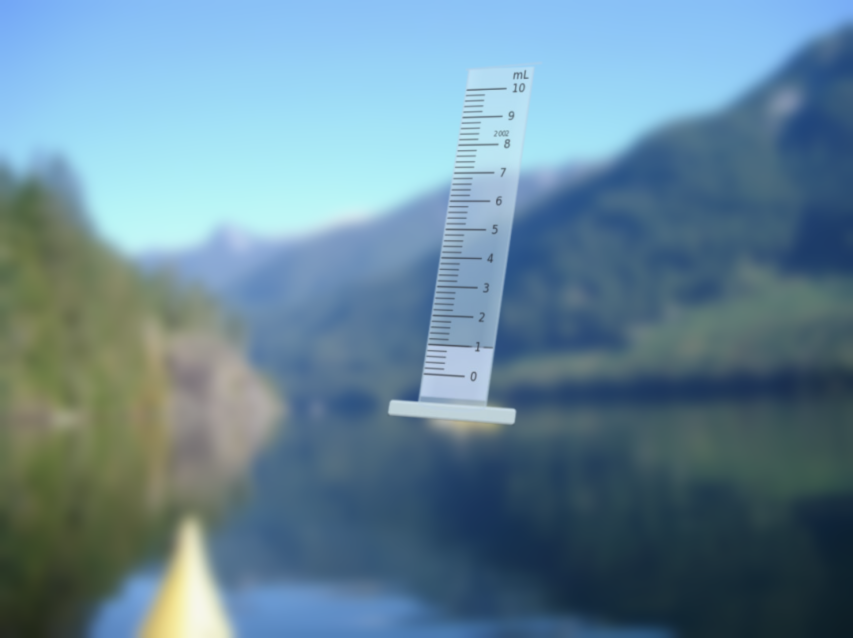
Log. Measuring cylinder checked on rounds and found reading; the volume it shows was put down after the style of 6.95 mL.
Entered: 1 mL
